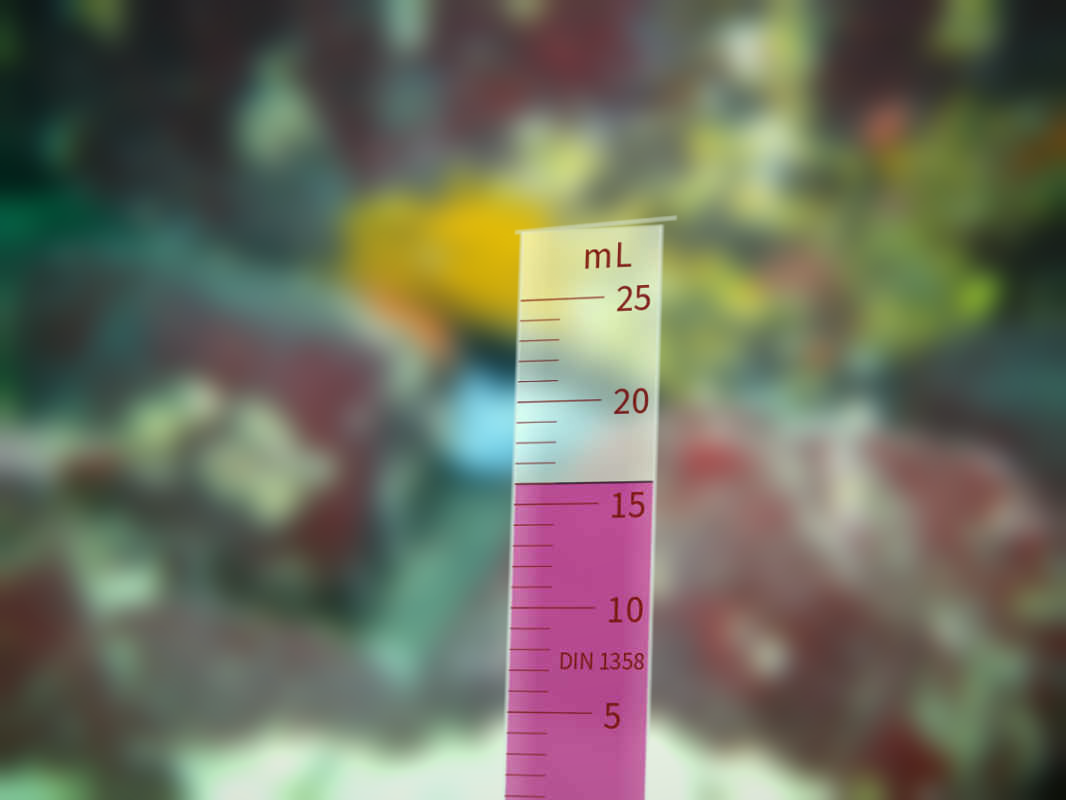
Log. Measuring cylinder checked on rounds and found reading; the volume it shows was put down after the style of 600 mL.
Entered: 16 mL
